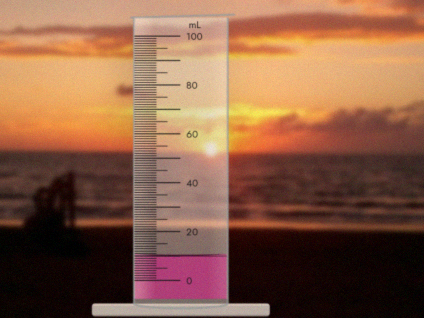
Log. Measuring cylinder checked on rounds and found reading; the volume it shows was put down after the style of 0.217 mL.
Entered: 10 mL
